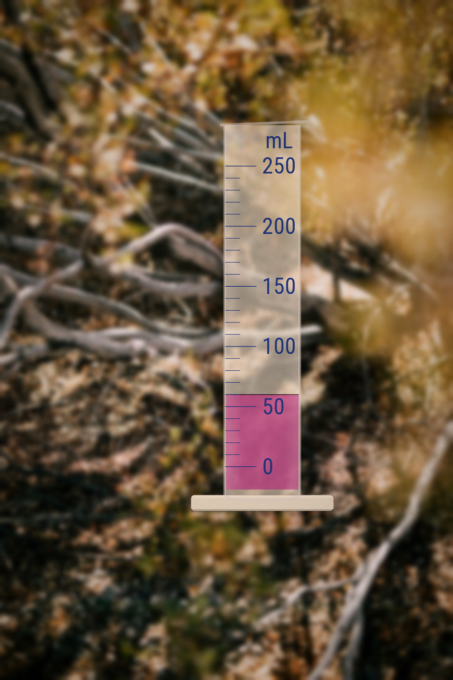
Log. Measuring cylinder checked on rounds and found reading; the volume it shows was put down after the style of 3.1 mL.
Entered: 60 mL
